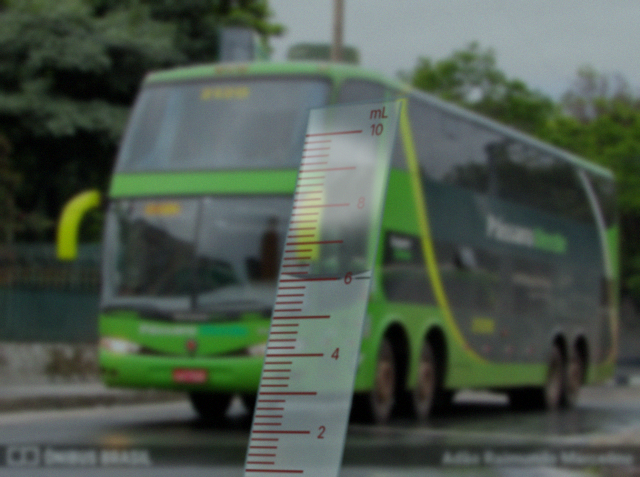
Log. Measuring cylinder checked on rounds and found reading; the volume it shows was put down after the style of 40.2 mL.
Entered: 6 mL
